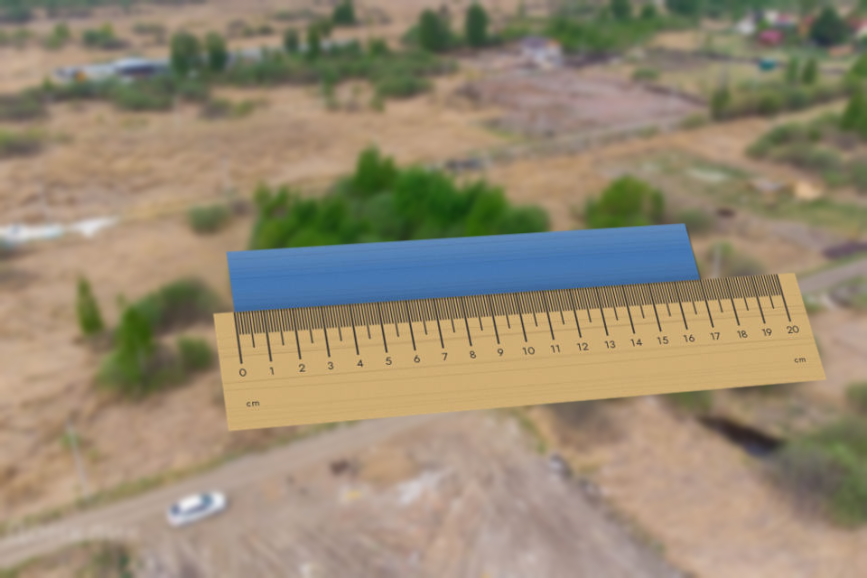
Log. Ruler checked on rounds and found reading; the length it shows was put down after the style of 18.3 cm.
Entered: 17 cm
